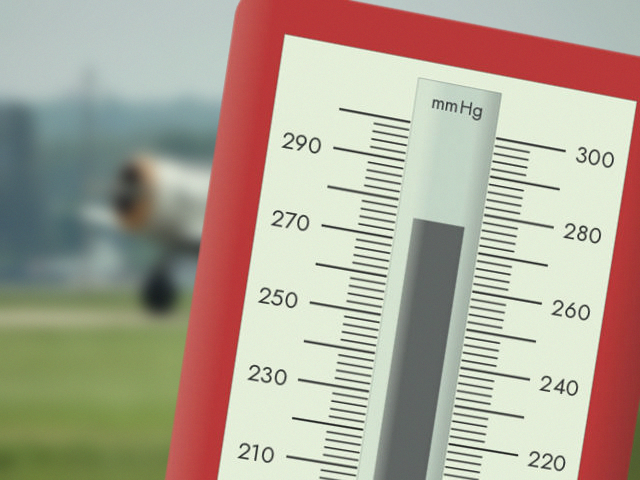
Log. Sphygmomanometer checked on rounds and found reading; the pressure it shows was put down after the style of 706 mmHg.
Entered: 276 mmHg
